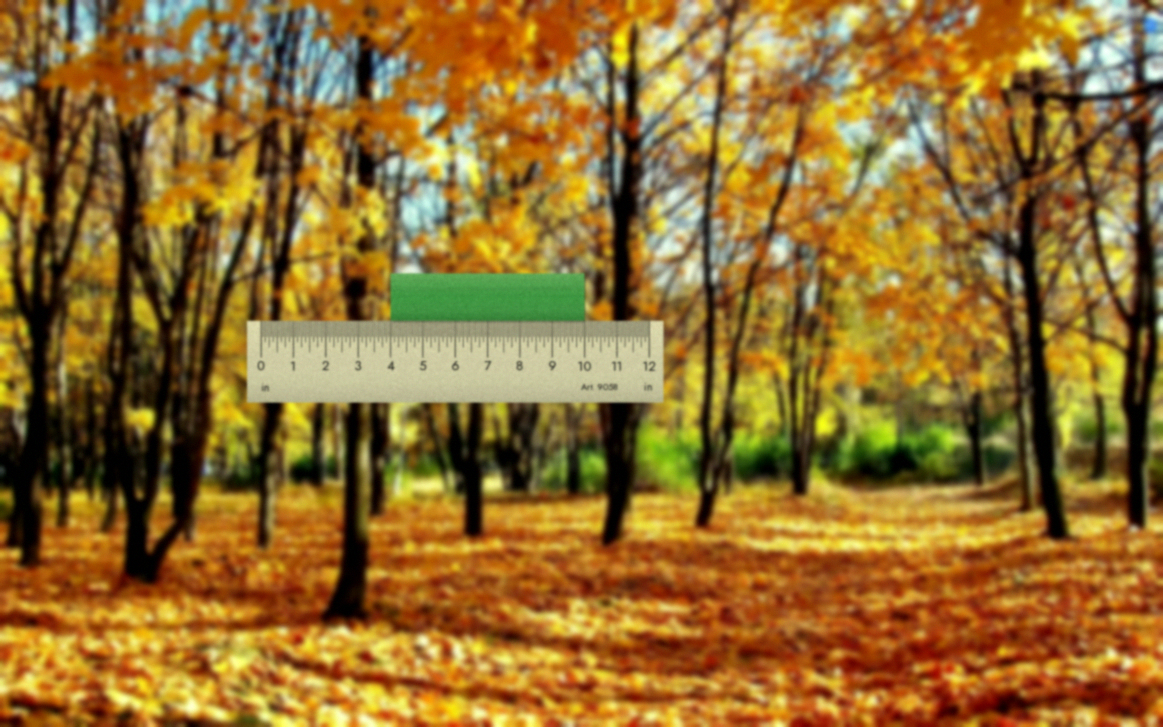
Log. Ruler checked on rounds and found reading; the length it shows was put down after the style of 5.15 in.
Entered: 6 in
